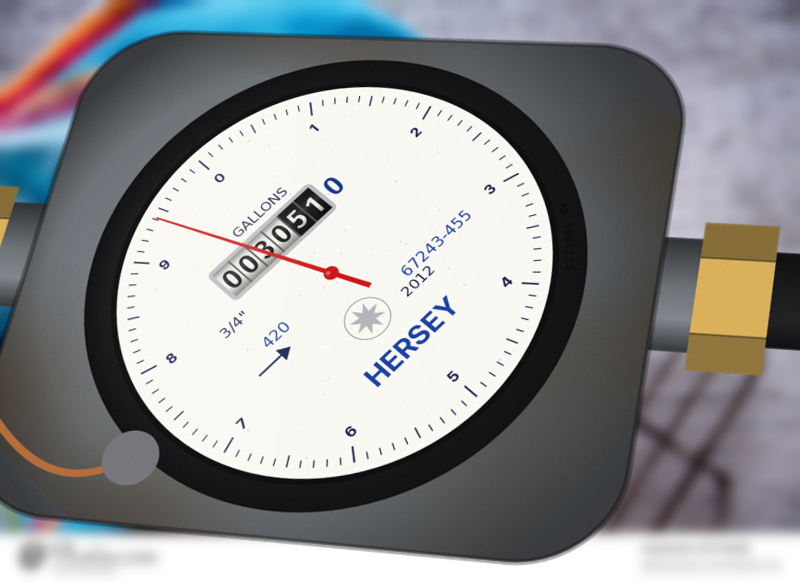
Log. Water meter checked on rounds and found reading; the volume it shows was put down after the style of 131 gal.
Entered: 30509.4 gal
